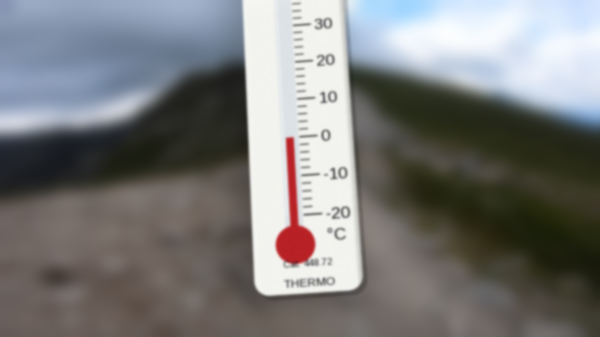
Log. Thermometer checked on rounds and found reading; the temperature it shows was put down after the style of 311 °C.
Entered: 0 °C
